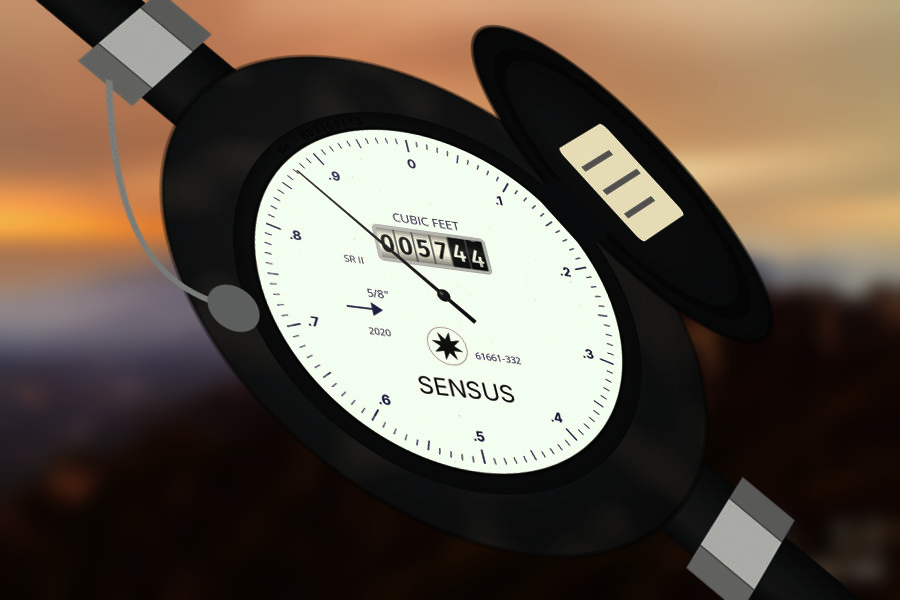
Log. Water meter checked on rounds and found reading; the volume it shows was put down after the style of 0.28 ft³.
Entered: 5743.87 ft³
